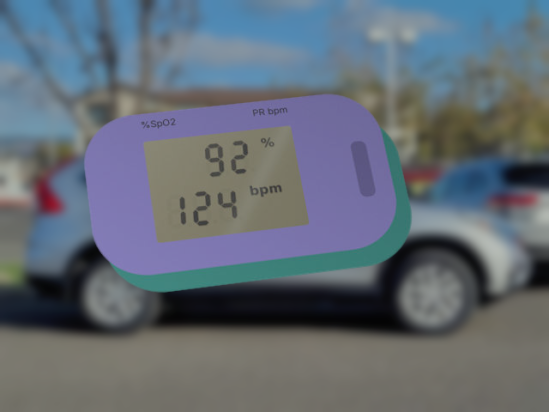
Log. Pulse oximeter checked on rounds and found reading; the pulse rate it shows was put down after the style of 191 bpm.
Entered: 124 bpm
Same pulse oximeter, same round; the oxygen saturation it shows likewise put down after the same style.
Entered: 92 %
